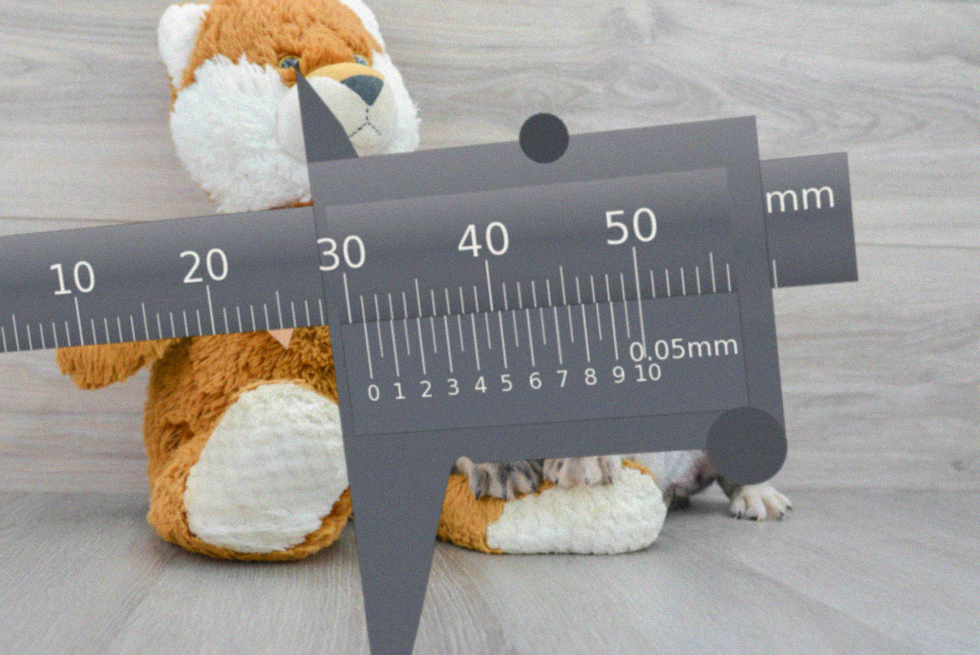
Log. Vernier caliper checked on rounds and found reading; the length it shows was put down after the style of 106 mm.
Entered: 31.0 mm
